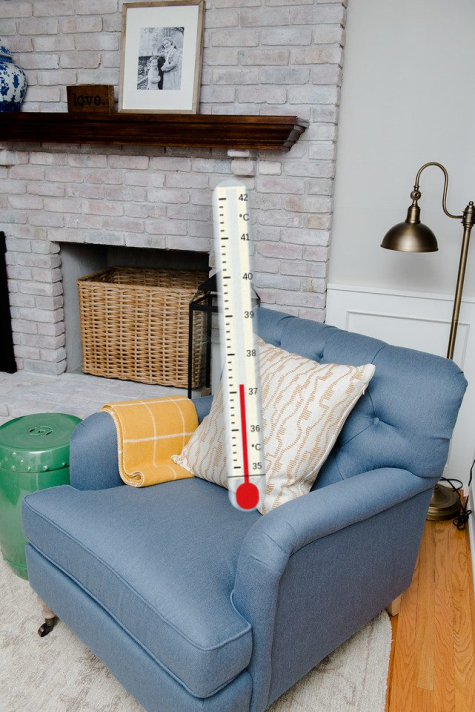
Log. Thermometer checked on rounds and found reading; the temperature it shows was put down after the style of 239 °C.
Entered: 37.2 °C
